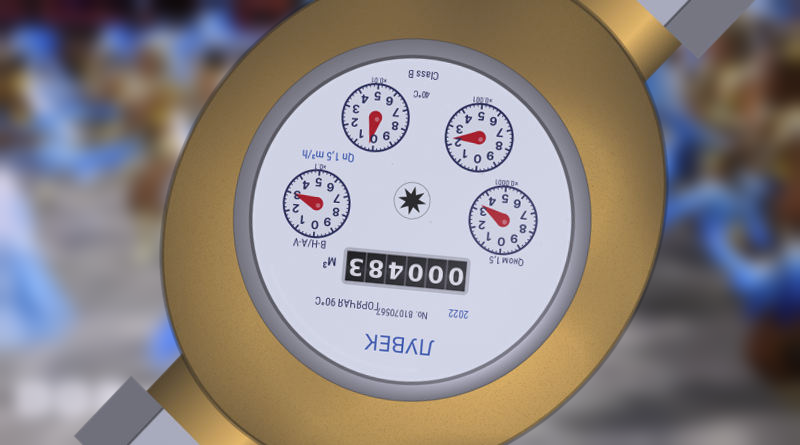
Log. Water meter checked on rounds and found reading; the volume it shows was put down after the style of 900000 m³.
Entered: 483.3023 m³
